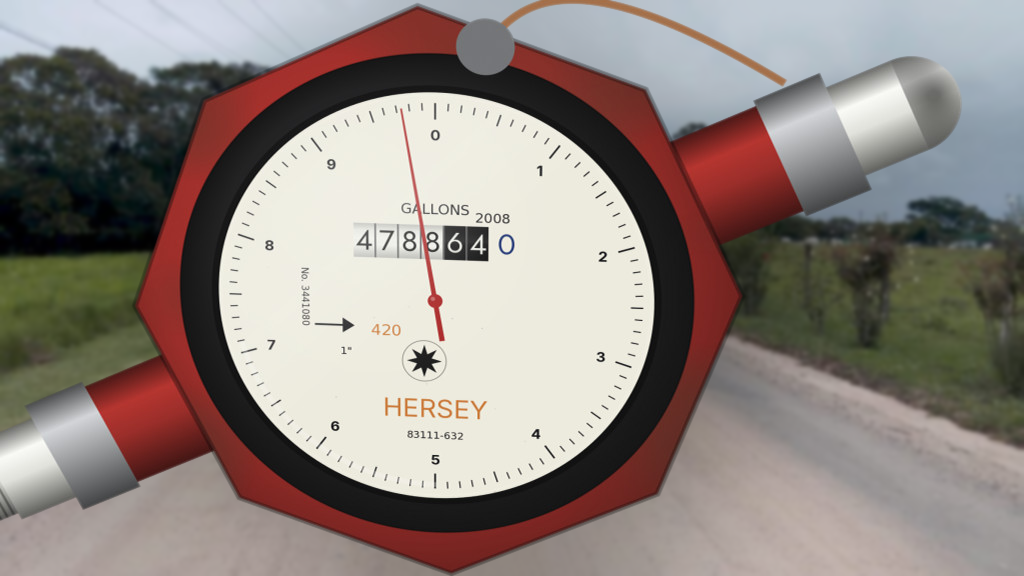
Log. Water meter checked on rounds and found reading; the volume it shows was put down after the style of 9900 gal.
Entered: 4788639.7 gal
